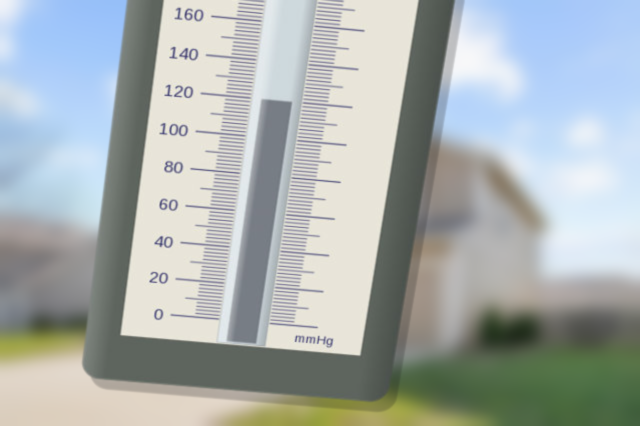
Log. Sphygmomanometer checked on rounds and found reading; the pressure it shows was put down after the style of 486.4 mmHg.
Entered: 120 mmHg
